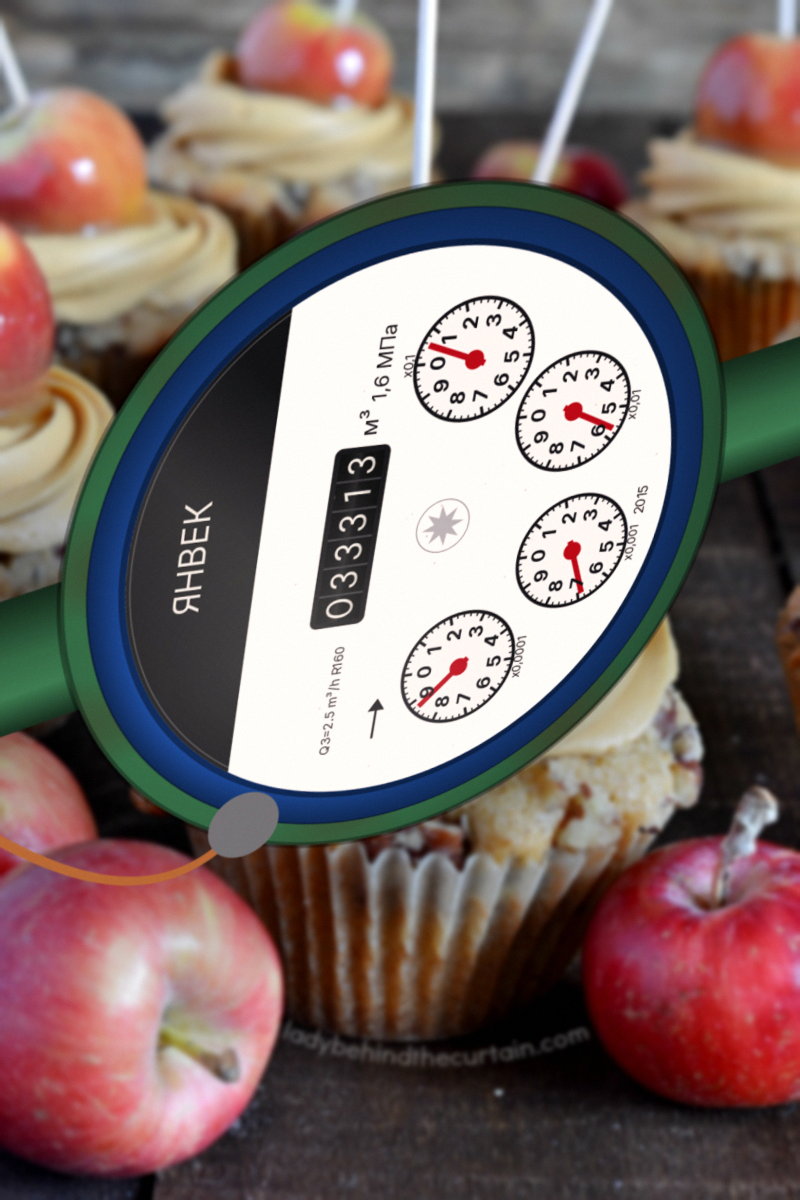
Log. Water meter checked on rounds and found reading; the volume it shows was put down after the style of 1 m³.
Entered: 33313.0568 m³
